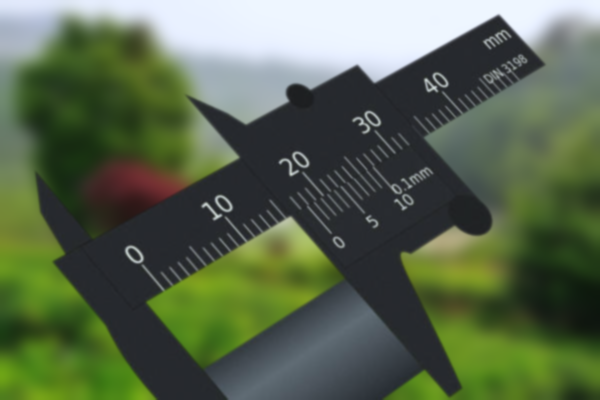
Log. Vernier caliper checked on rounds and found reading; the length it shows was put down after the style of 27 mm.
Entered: 17.8 mm
